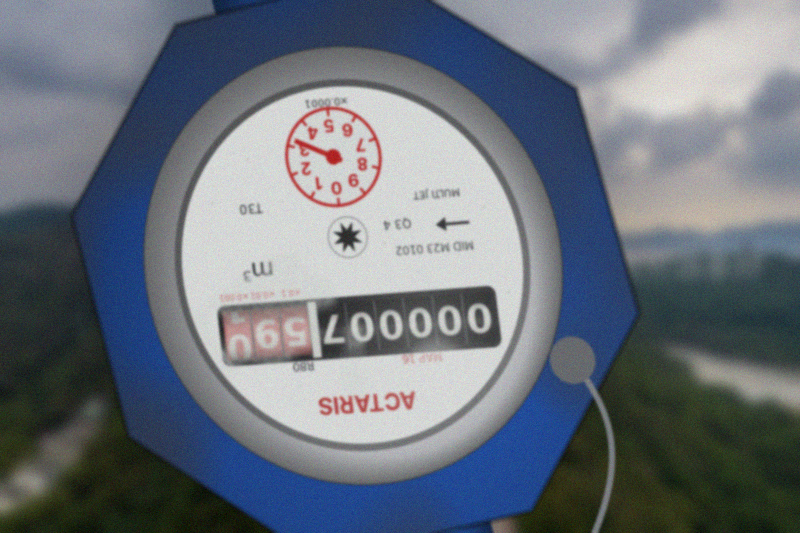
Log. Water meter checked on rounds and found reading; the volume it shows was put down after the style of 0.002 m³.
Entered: 7.5903 m³
